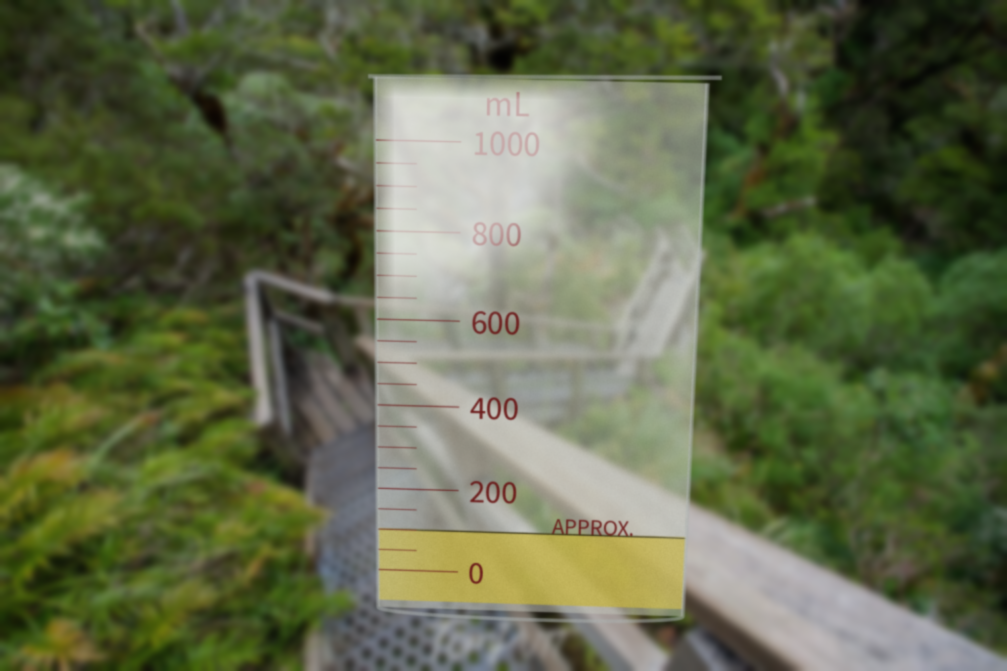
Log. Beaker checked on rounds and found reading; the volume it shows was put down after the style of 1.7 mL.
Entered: 100 mL
